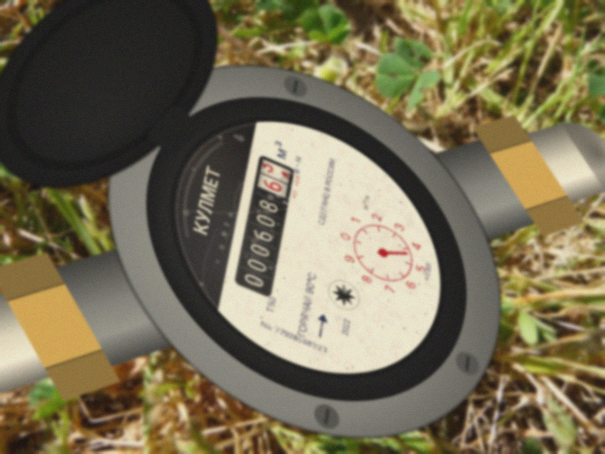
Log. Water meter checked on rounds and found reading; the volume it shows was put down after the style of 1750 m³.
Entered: 608.634 m³
